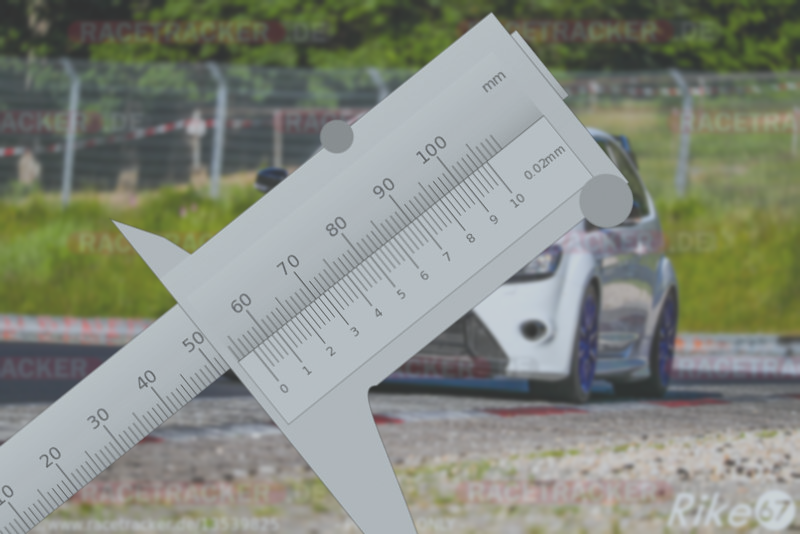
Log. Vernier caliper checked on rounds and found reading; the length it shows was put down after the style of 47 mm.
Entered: 56.8 mm
